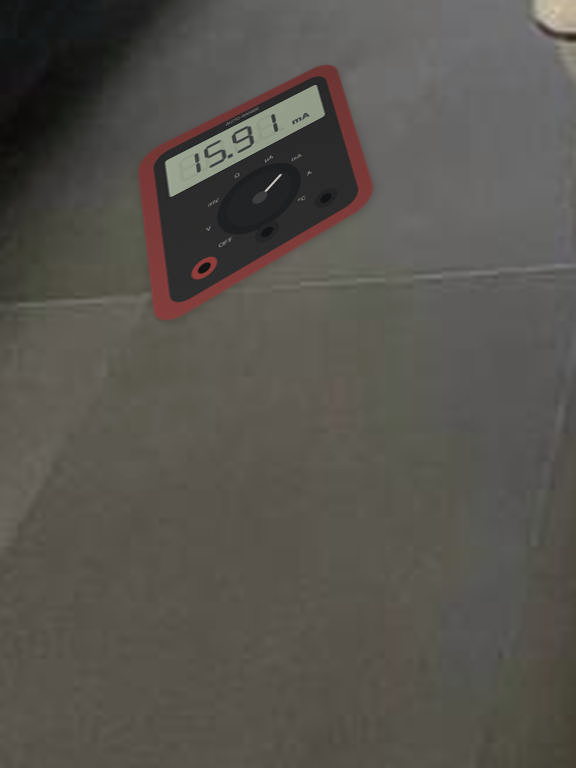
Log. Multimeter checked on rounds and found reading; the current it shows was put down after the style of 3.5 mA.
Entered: 15.91 mA
